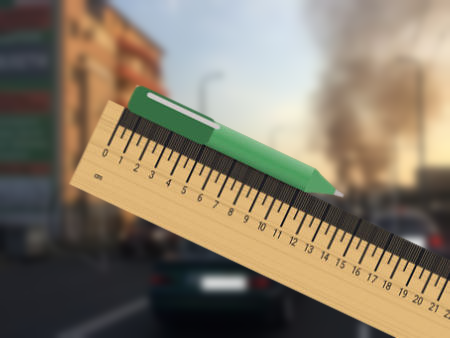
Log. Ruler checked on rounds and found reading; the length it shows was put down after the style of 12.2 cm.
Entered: 13.5 cm
